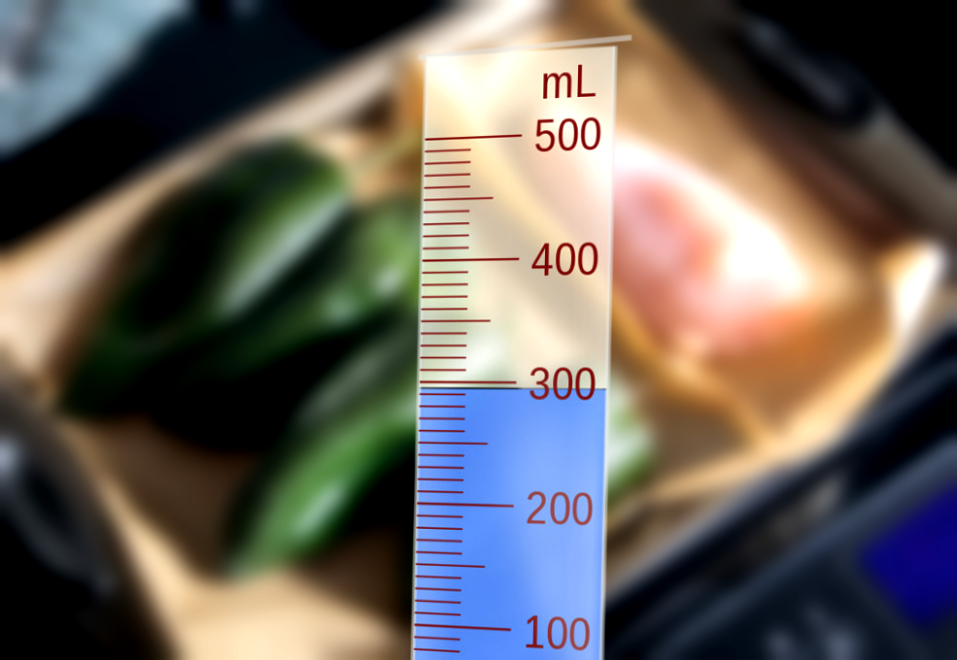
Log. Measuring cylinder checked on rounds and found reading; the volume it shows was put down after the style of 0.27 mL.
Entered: 295 mL
